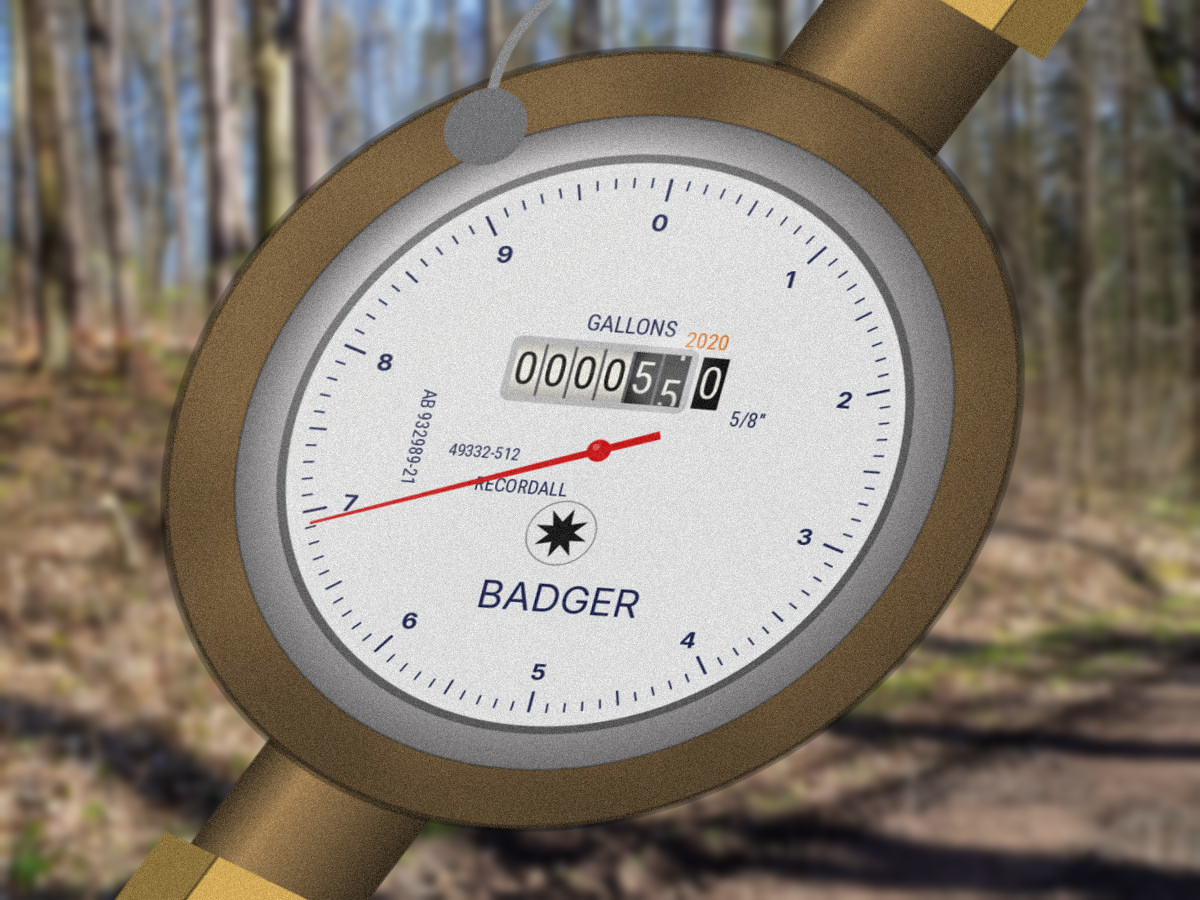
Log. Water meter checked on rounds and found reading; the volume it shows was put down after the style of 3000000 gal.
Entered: 546.9 gal
